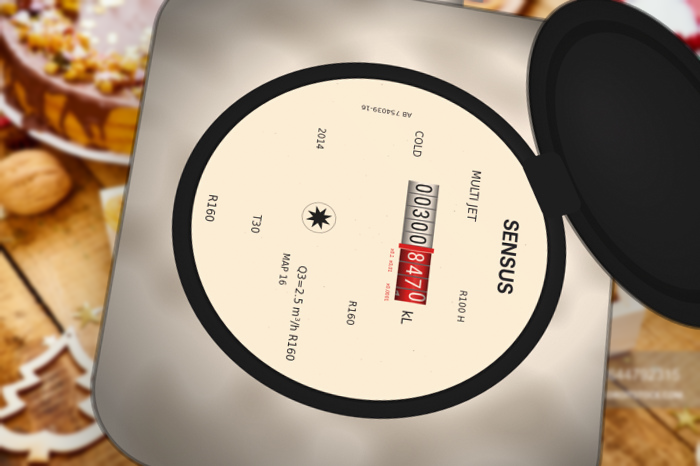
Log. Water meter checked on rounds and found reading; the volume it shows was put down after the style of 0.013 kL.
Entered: 300.8470 kL
